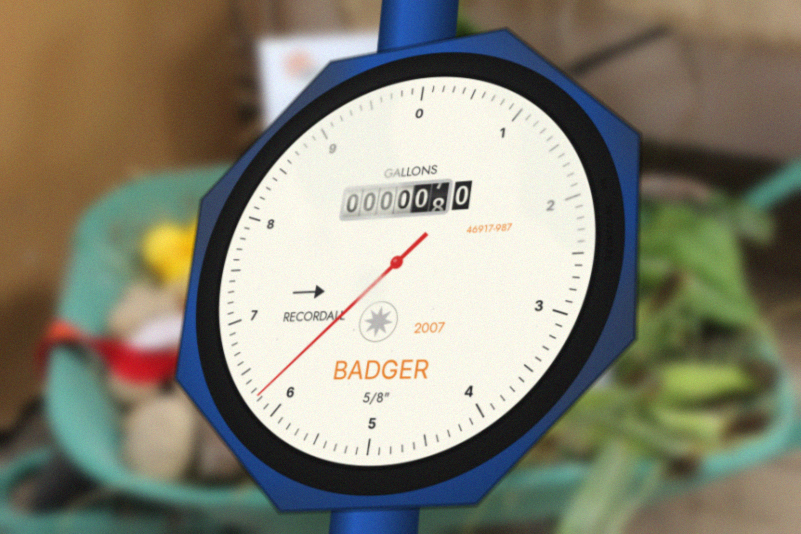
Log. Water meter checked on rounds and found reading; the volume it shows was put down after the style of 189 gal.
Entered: 76.2 gal
